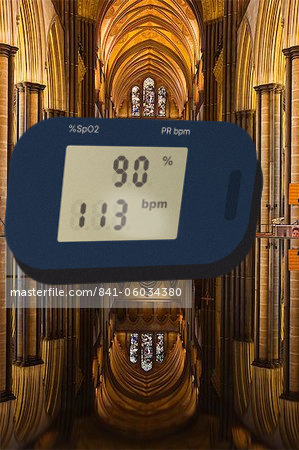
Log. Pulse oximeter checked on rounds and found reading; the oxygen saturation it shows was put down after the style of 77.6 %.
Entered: 90 %
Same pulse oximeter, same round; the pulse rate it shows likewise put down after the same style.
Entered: 113 bpm
